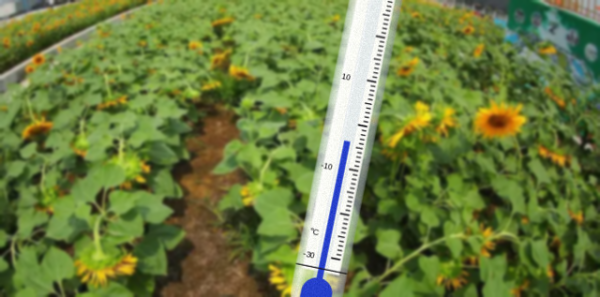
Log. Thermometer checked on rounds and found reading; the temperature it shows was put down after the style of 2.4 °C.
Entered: -4 °C
